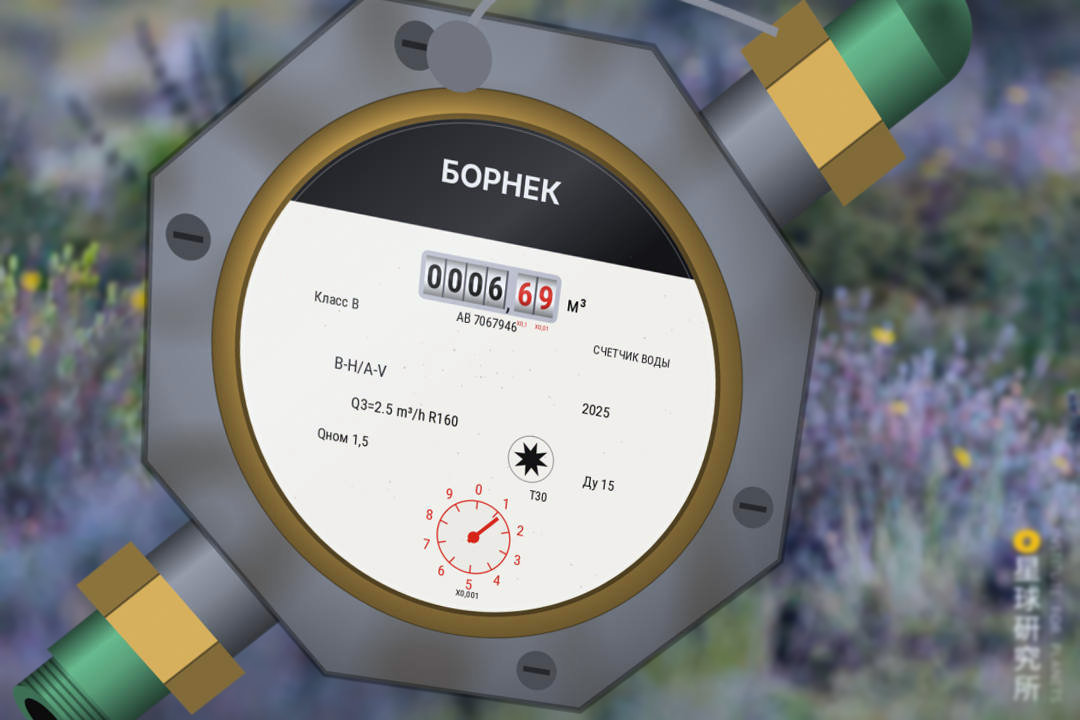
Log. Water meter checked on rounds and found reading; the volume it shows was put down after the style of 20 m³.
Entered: 6.691 m³
